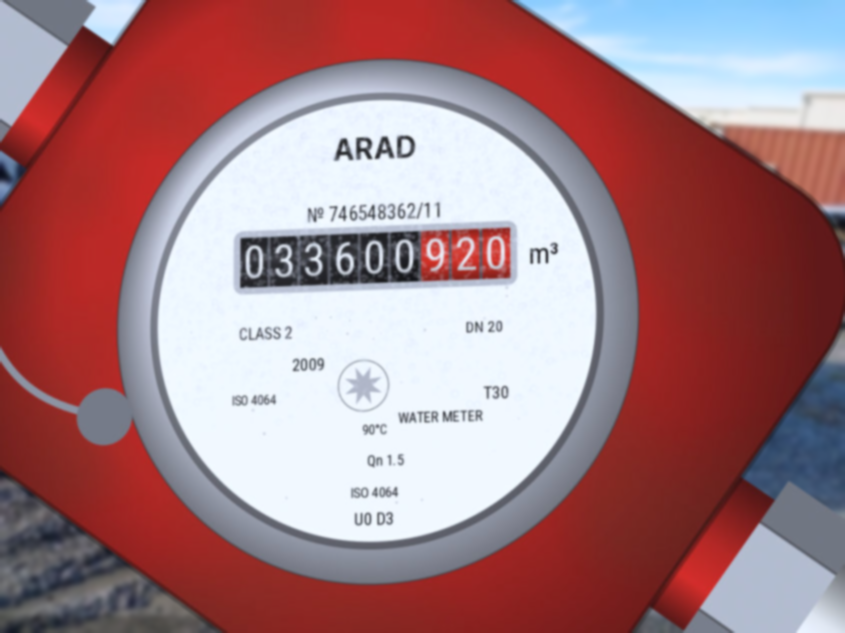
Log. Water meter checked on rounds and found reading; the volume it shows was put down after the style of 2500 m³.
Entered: 33600.920 m³
